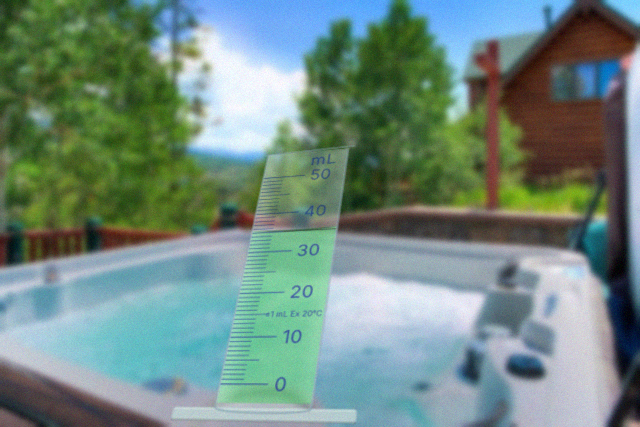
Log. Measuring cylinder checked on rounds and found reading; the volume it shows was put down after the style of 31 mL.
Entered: 35 mL
